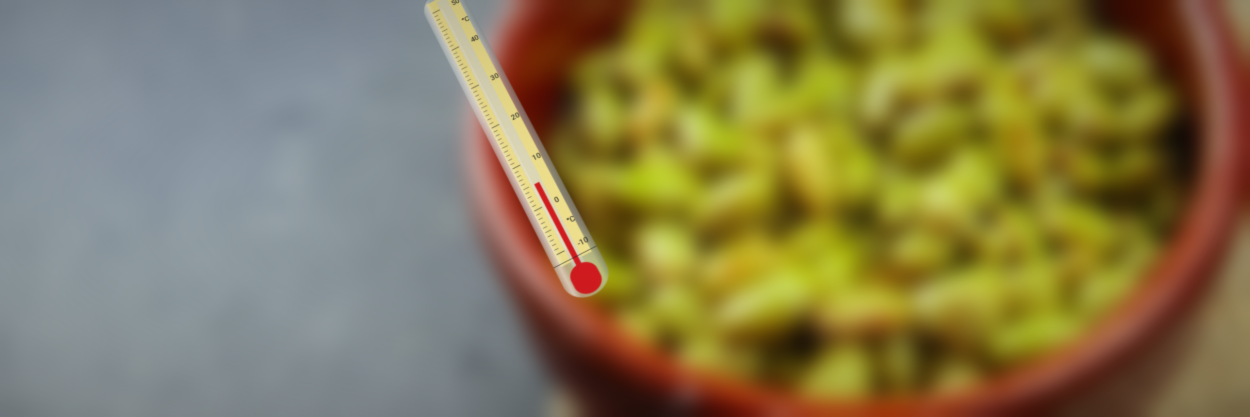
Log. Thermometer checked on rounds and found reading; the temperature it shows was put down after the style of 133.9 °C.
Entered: 5 °C
